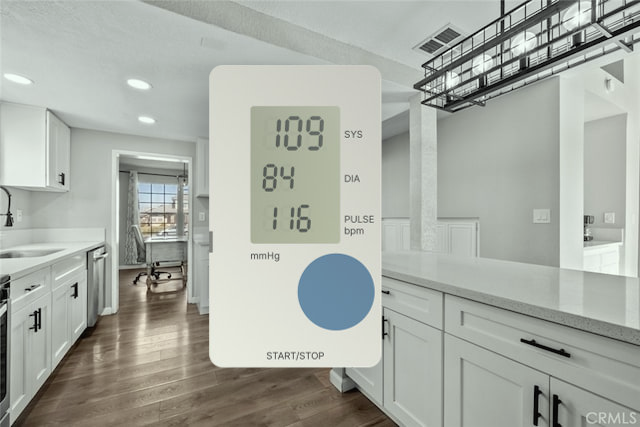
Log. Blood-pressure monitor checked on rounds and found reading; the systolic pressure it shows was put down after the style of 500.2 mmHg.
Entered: 109 mmHg
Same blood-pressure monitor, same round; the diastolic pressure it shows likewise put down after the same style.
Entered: 84 mmHg
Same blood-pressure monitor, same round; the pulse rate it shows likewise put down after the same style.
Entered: 116 bpm
